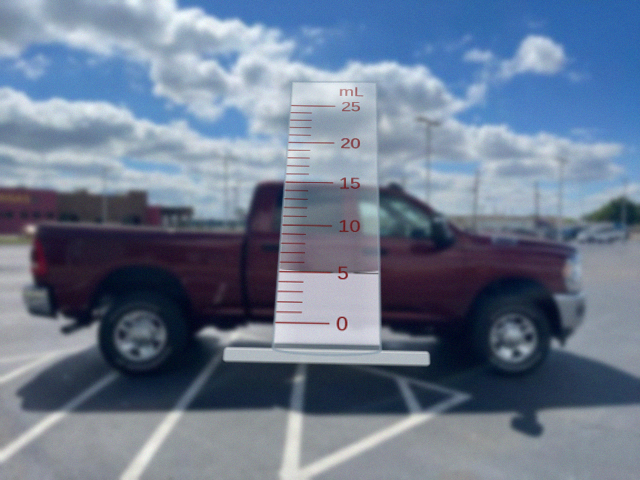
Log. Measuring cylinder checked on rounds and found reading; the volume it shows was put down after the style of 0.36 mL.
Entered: 5 mL
